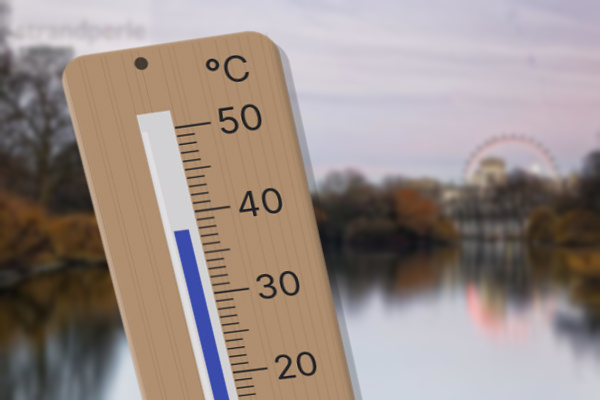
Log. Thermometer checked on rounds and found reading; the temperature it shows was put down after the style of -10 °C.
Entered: 38 °C
